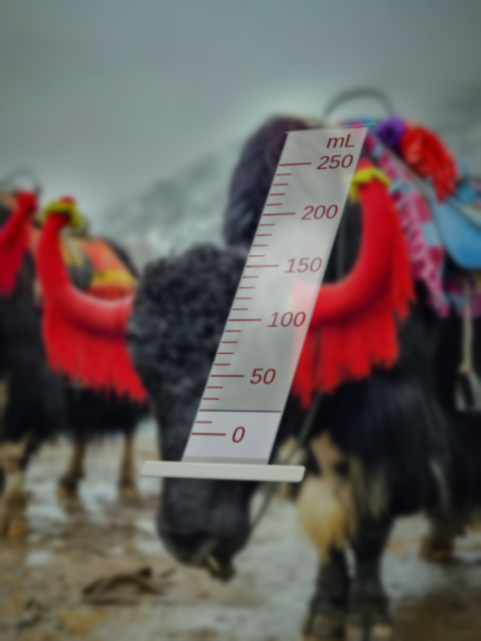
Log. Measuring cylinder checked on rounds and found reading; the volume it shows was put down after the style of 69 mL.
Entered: 20 mL
